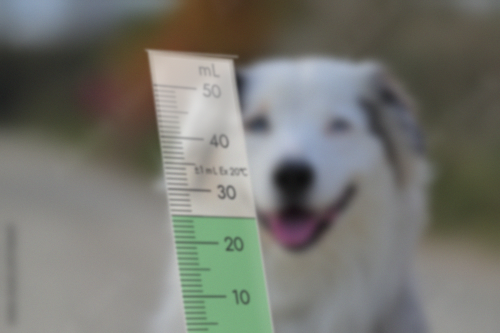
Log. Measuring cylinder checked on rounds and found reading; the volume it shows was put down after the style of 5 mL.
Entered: 25 mL
